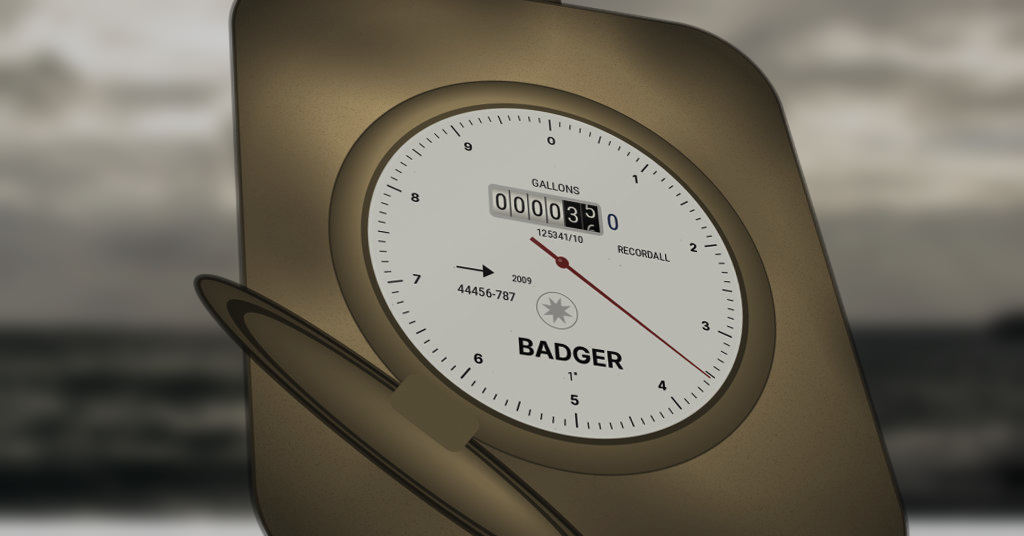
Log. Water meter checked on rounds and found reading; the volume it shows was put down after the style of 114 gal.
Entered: 353.5 gal
